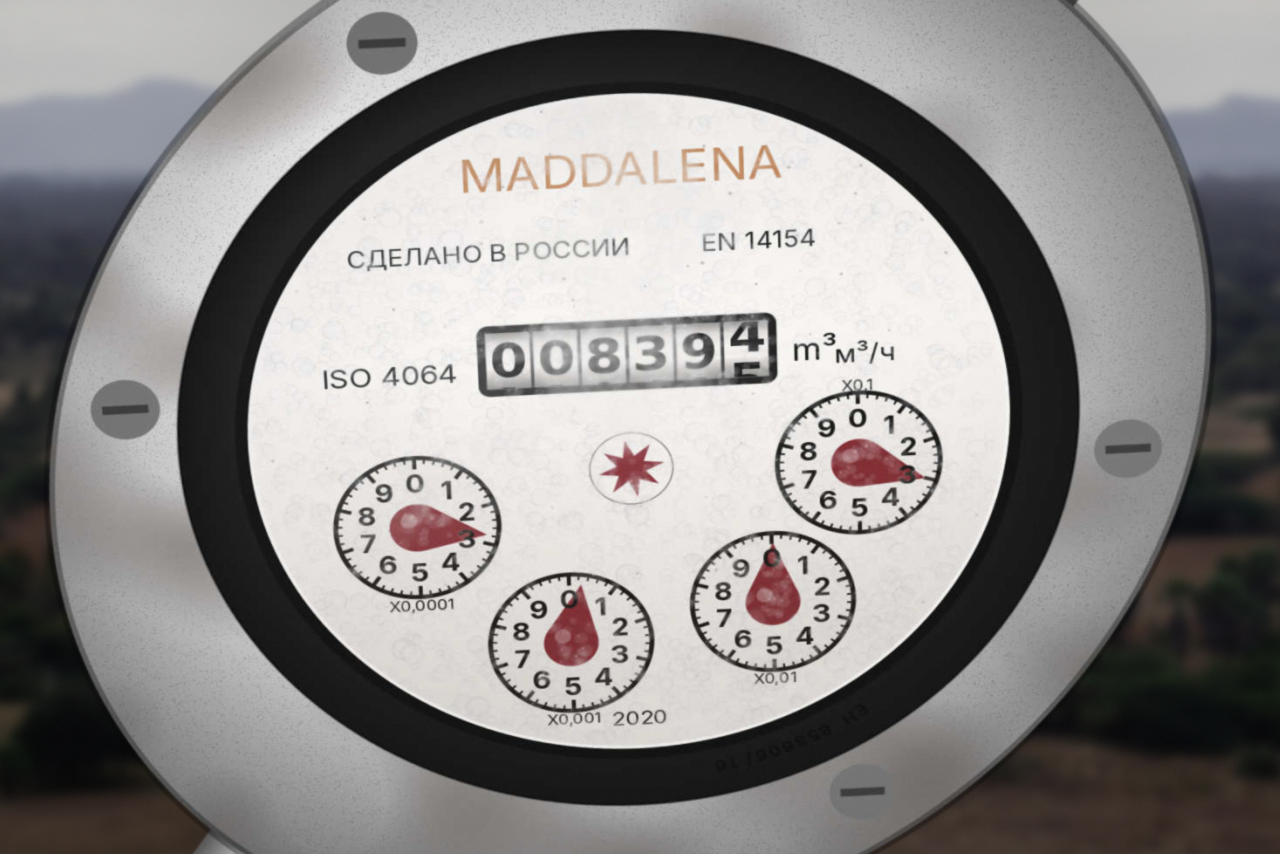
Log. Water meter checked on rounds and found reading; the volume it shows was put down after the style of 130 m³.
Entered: 8394.3002 m³
